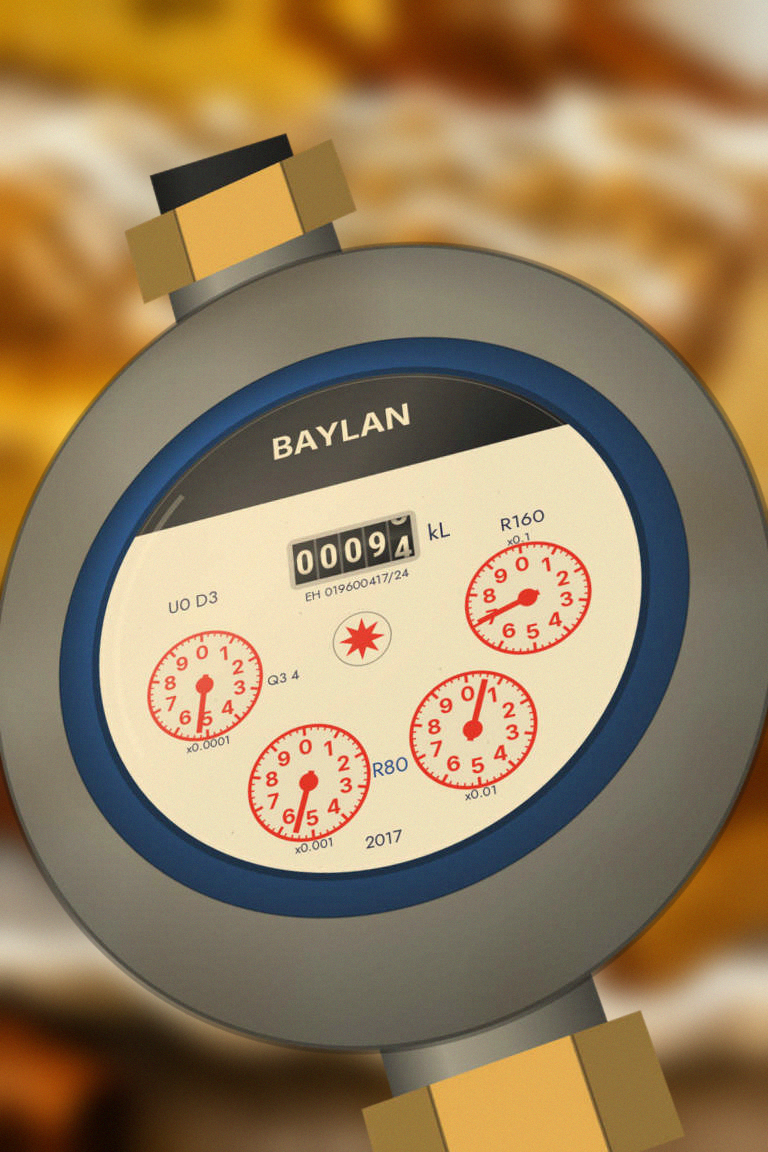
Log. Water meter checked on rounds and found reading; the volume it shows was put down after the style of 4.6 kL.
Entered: 93.7055 kL
